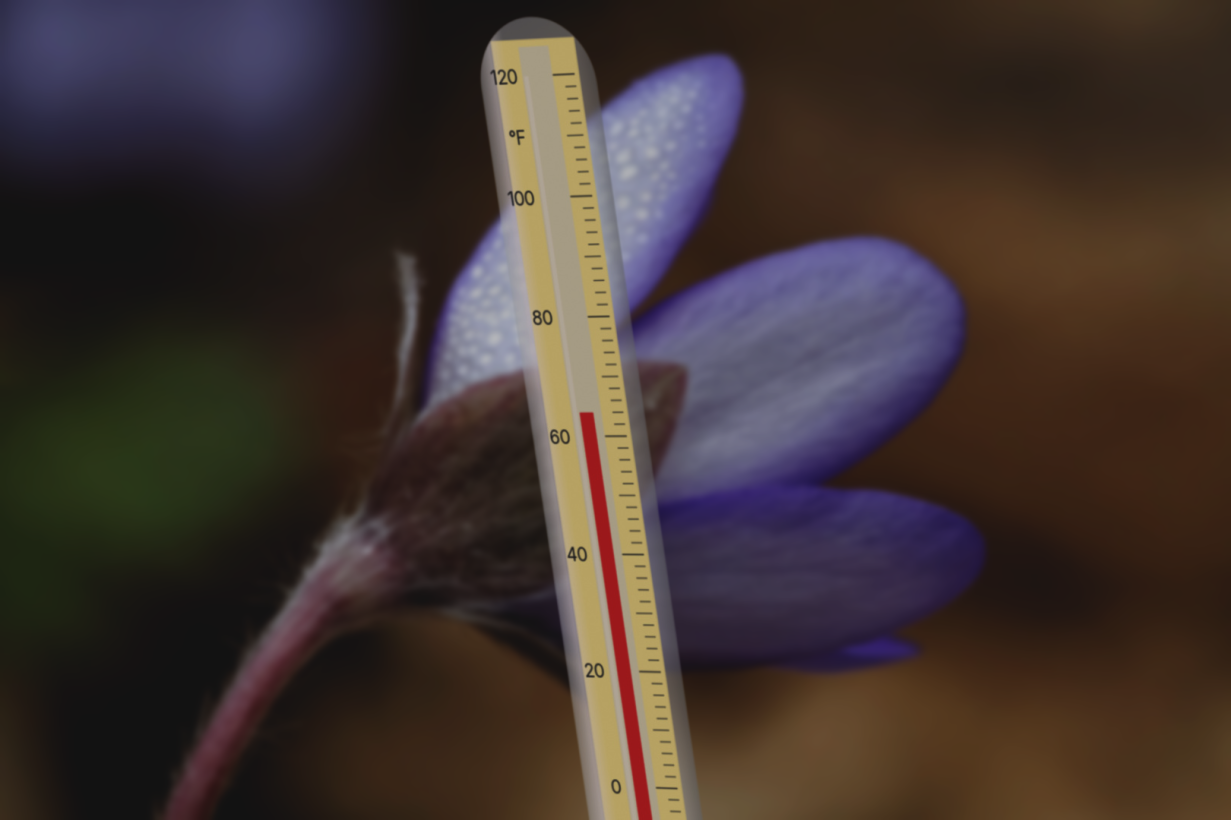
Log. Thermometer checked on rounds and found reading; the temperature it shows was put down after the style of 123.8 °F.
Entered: 64 °F
